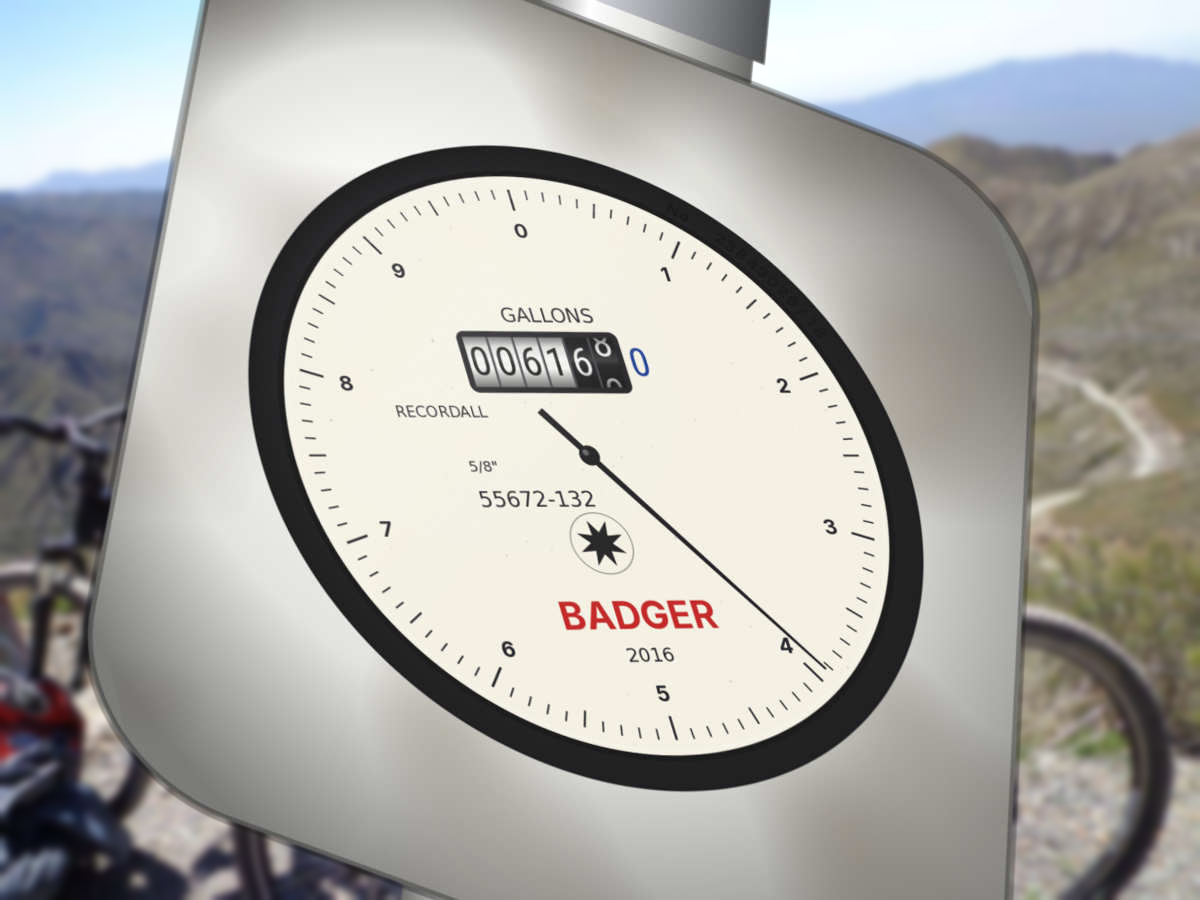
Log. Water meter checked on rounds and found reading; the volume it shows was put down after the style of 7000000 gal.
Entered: 61683.9 gal
